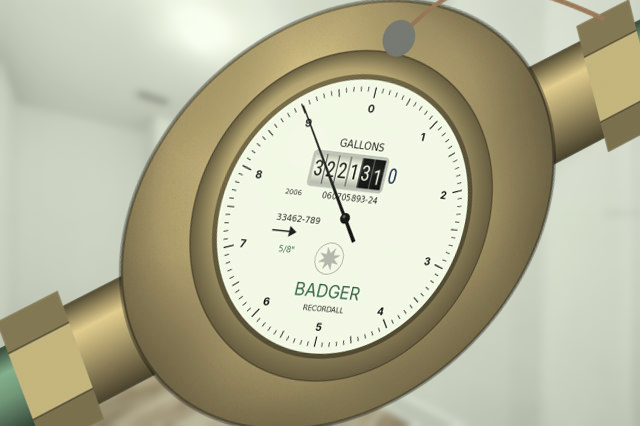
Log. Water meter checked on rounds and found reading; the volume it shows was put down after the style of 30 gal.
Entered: 3221309.0 gal
